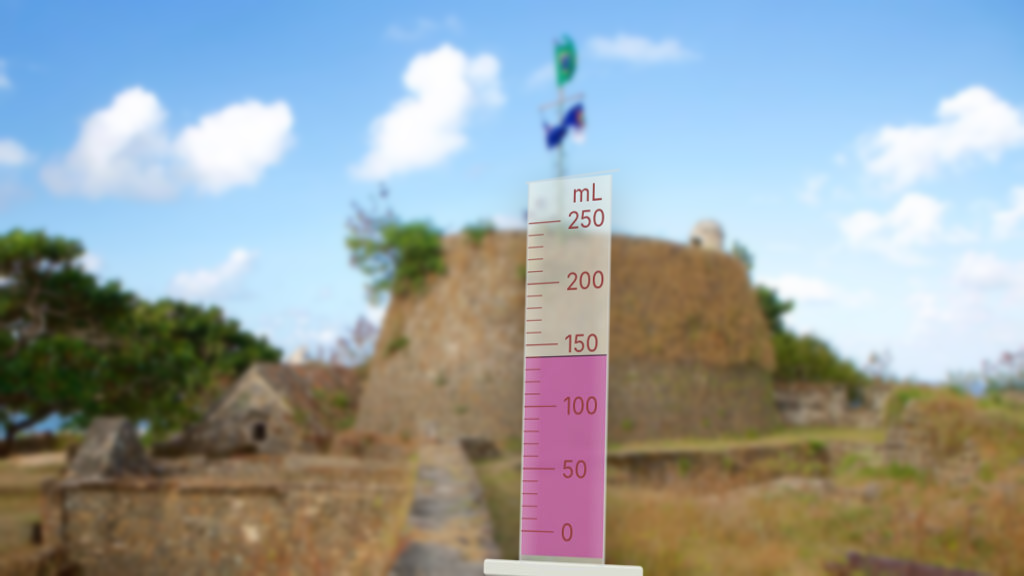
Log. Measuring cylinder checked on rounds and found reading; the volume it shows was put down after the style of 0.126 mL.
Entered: 140 mL
